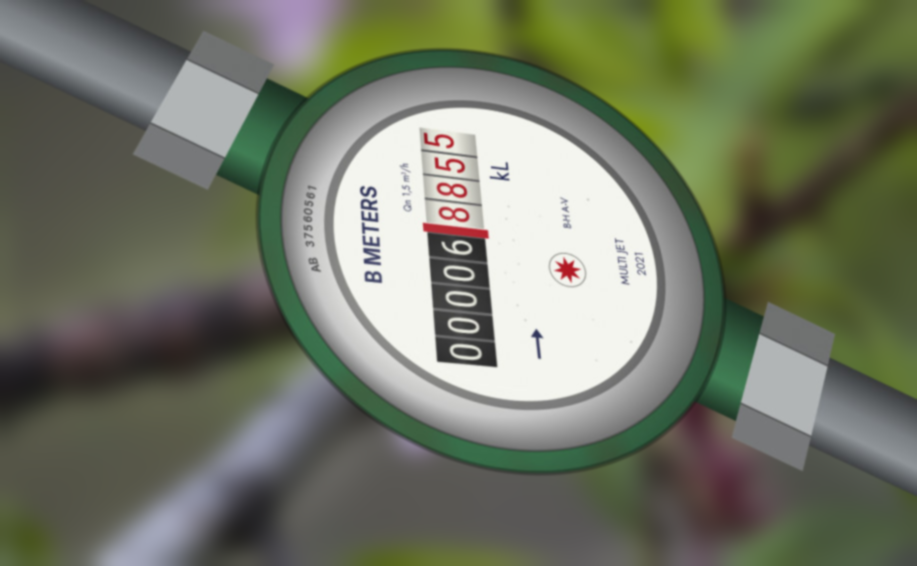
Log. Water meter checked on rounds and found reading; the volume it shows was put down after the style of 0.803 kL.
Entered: 6.8855 kL
